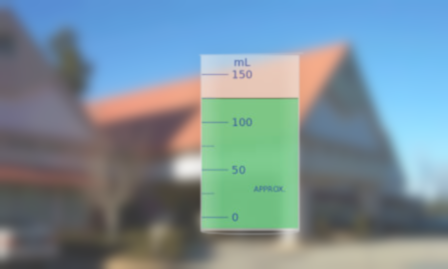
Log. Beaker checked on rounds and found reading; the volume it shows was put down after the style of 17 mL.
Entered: 125 mL
